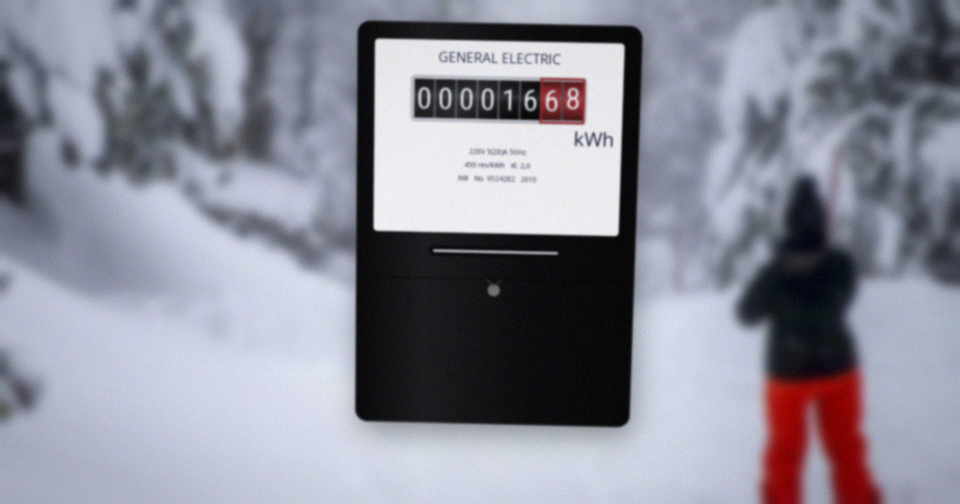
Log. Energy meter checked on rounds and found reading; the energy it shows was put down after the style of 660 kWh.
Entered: 16.68 kWh
